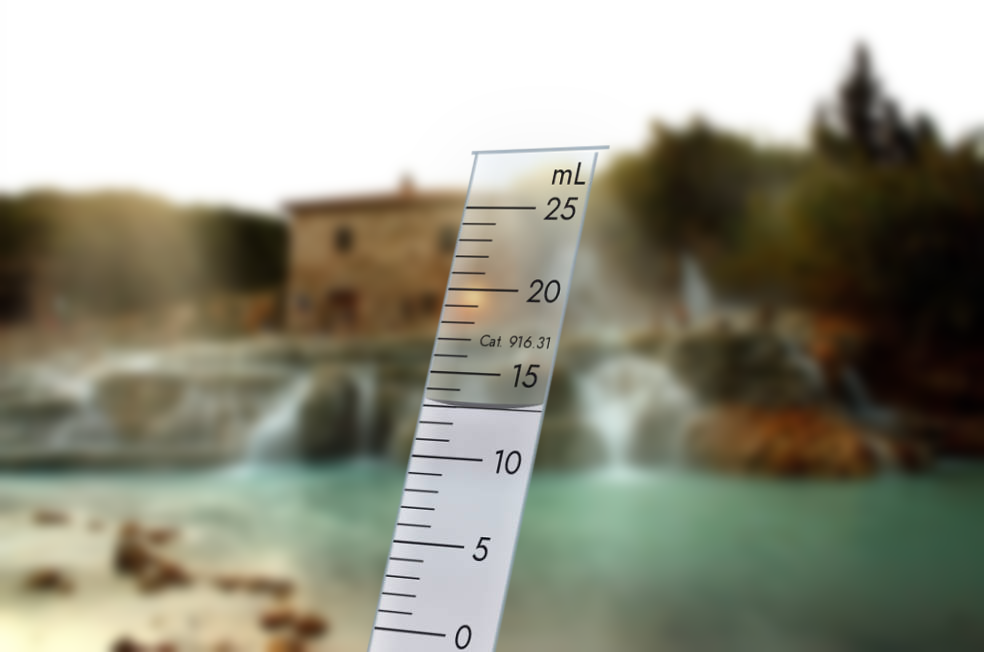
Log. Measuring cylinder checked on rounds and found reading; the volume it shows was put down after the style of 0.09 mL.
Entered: 13 mL
